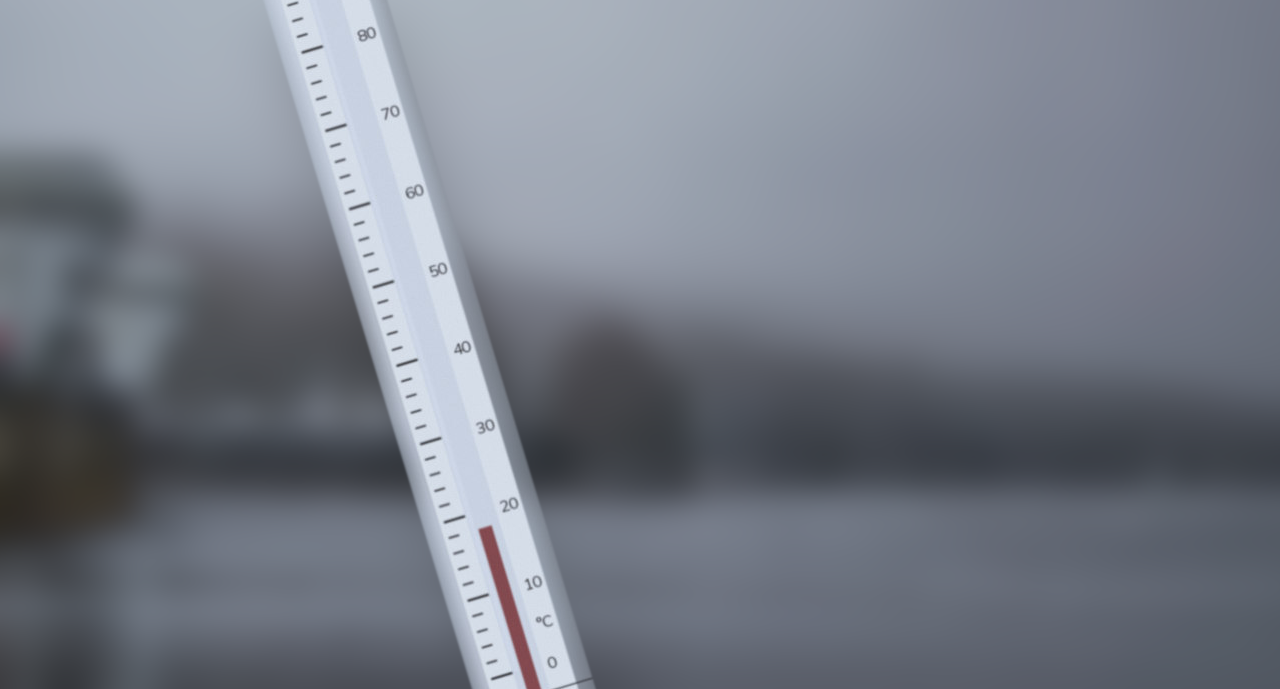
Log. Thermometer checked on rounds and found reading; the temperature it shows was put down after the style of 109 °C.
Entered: 18 °C
